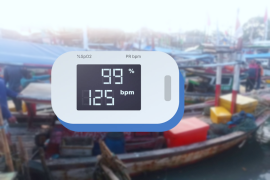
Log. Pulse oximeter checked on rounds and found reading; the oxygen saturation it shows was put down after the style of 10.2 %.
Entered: 99 %
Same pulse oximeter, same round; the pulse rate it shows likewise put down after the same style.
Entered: 125 bpm
